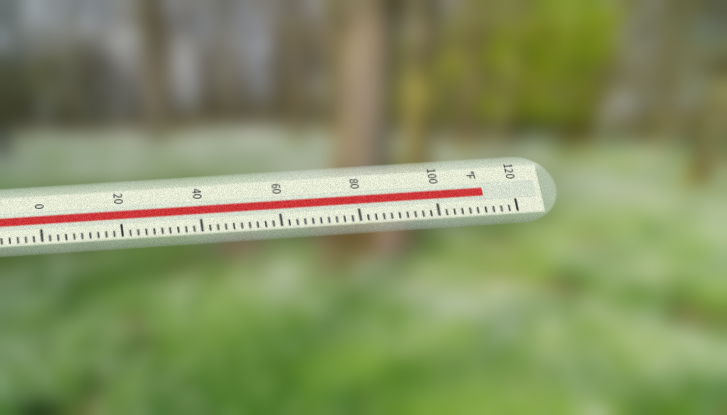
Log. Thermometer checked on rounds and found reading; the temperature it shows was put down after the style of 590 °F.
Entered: 112 °F
